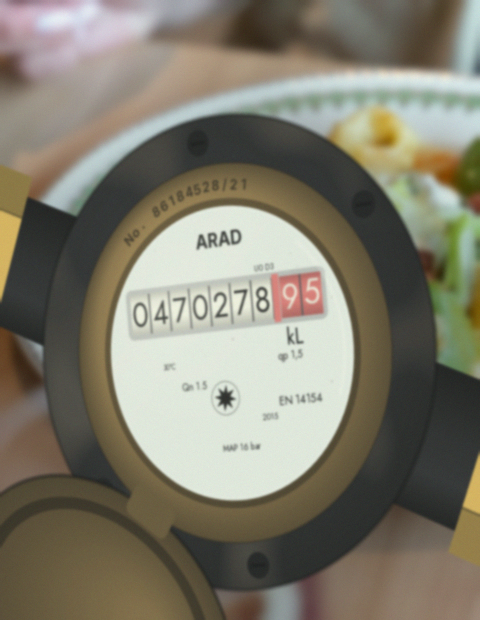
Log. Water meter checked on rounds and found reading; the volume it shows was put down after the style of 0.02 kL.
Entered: 470278.95 kL
